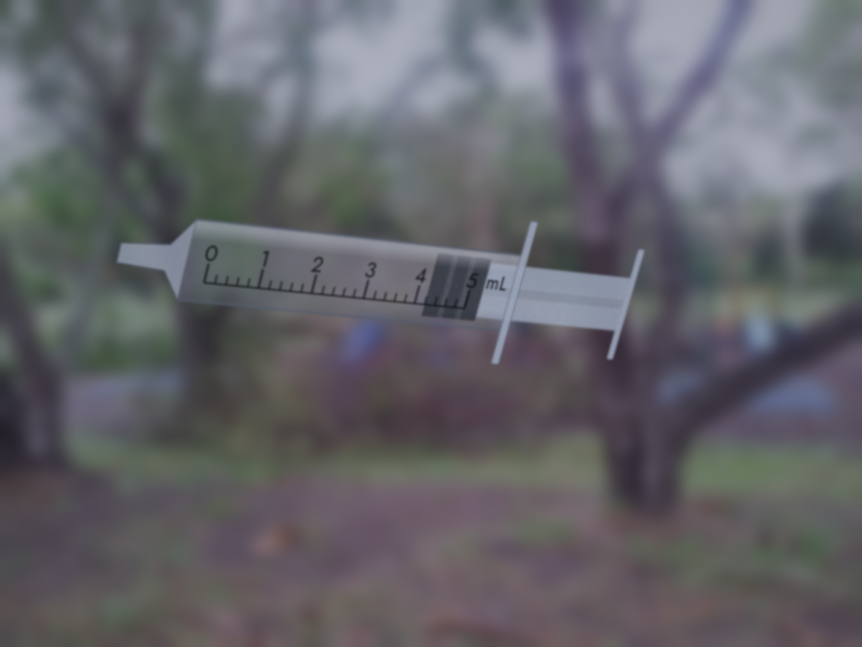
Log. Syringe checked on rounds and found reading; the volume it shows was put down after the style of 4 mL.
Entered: 4.2 mL
